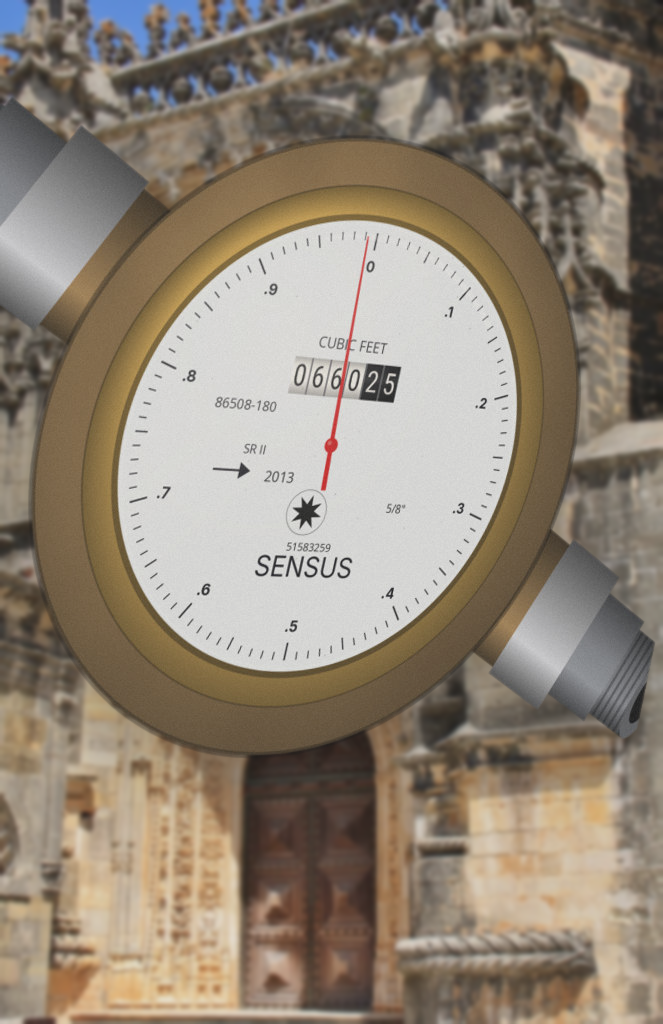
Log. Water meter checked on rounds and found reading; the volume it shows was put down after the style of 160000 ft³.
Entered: 66024.99 ft³
